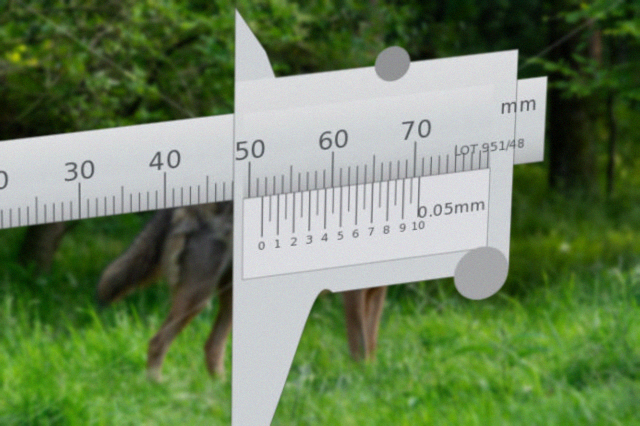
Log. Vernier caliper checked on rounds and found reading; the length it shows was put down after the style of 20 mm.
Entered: 51.6 mm
